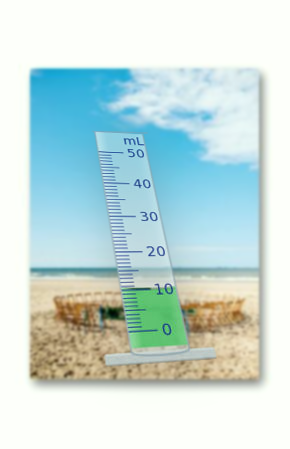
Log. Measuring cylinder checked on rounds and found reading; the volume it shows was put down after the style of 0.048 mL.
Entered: 10 mL
